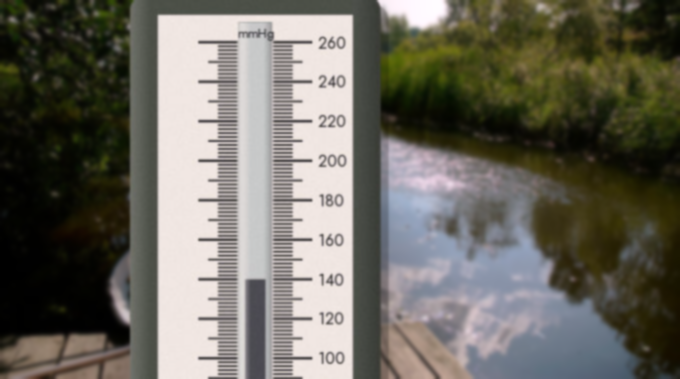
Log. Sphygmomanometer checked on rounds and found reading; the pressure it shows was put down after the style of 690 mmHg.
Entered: 140 mmHg
